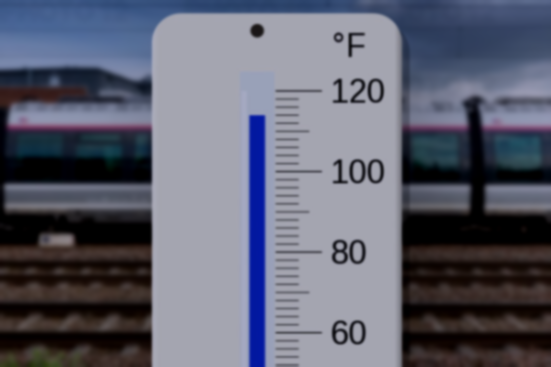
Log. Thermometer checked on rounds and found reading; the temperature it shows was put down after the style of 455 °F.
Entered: 114 °F
